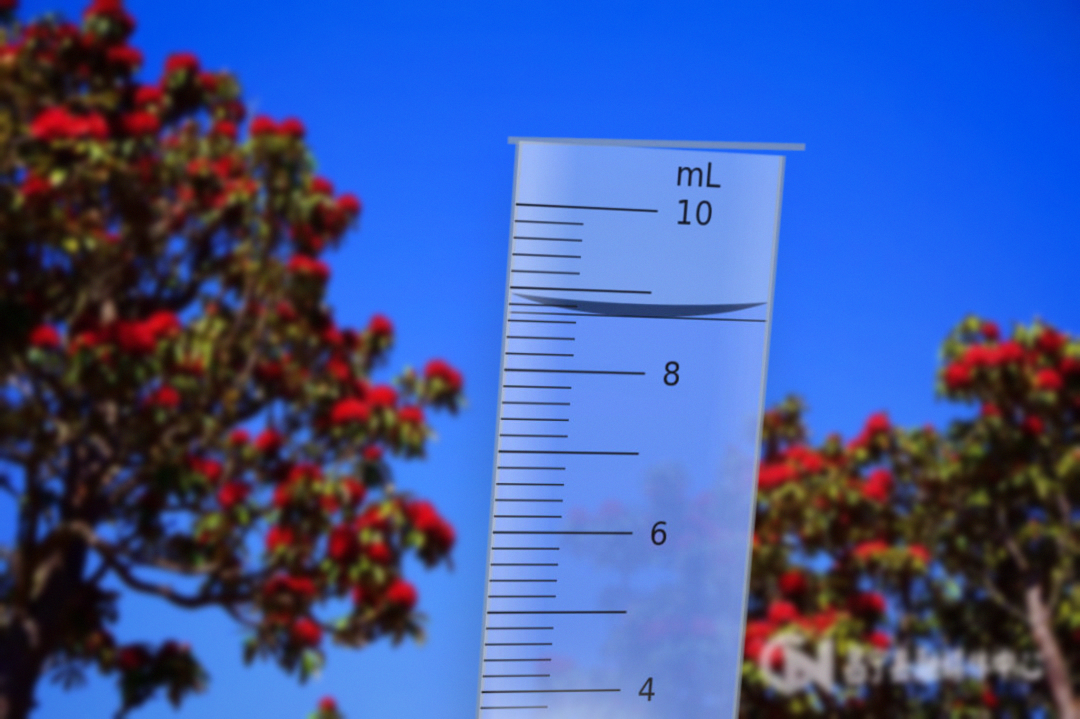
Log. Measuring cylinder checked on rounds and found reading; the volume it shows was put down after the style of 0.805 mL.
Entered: 8.7 mL
